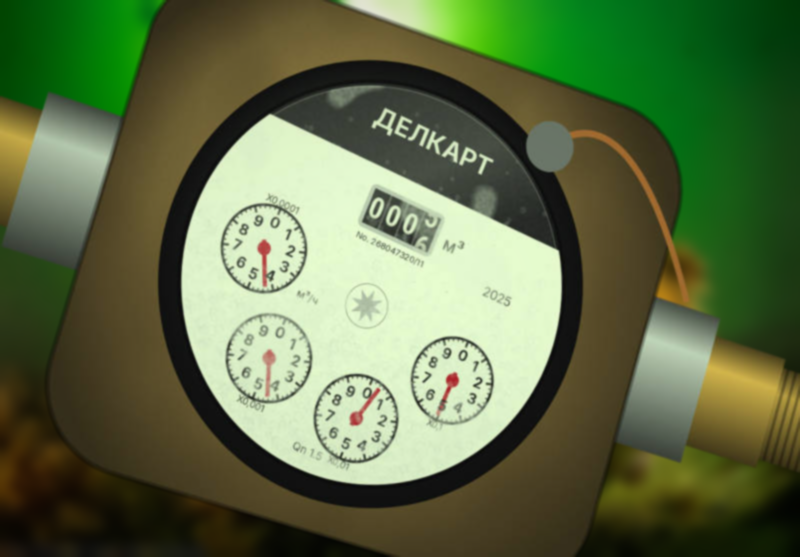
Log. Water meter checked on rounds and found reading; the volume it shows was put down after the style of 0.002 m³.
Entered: 5.5044 m³
